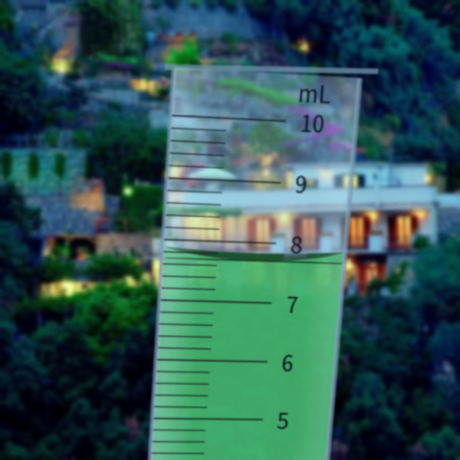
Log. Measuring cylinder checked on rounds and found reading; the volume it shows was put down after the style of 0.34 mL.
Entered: 7.7 mL
